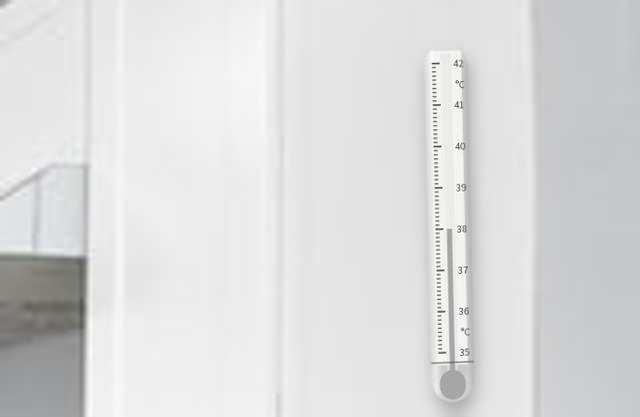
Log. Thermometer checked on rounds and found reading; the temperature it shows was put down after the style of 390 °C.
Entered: 38 °C
